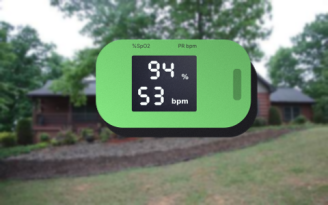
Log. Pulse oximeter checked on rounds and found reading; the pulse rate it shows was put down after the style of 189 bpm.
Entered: 53 bpm
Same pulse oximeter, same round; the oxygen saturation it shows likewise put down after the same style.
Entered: 94 %
